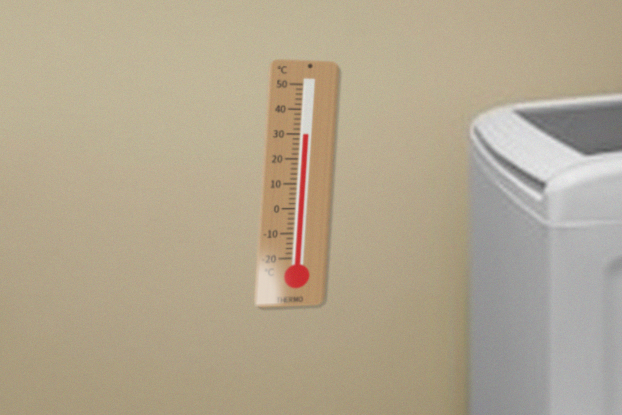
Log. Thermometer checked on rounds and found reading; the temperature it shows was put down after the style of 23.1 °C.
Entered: 30 °C
